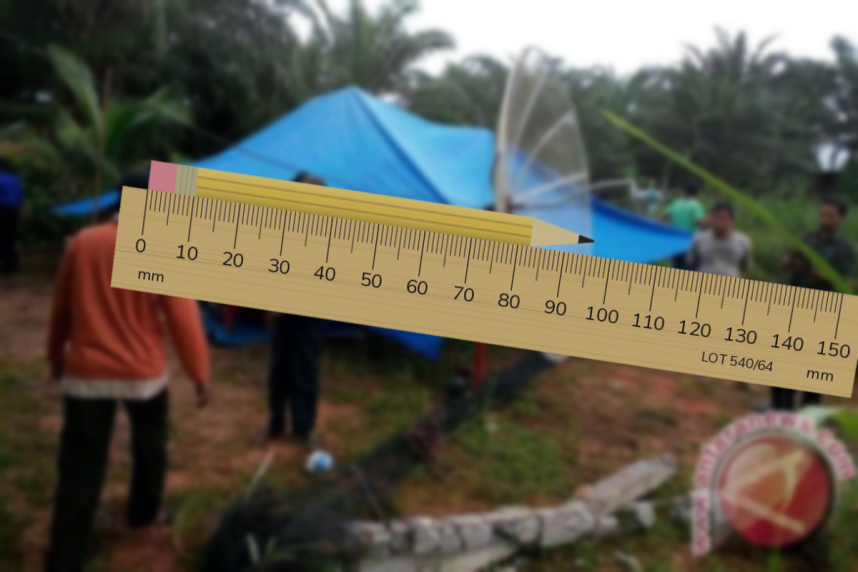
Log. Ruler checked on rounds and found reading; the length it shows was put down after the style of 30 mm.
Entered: 96 mm
